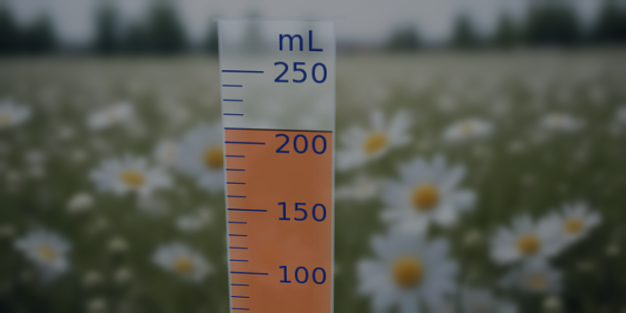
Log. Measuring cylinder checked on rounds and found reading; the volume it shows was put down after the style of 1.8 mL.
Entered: 210 mL
